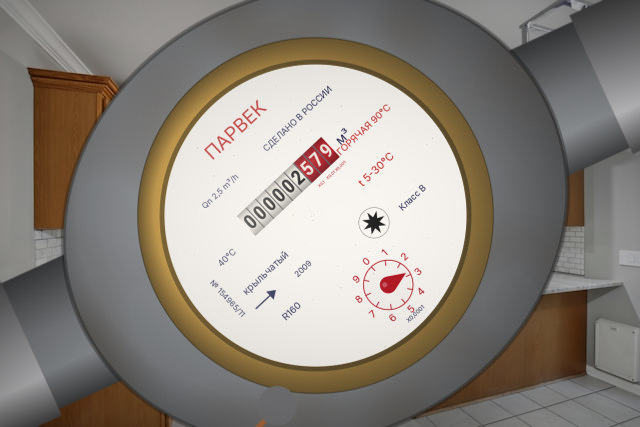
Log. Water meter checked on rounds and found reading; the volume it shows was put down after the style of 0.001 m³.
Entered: 2.5792 m³
